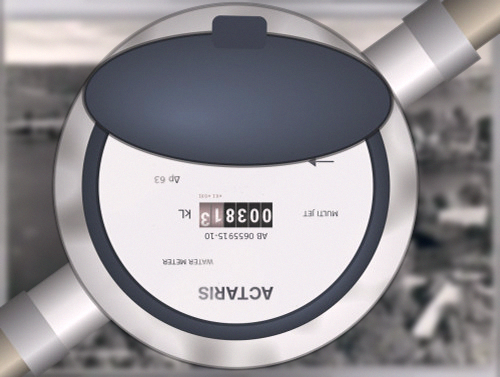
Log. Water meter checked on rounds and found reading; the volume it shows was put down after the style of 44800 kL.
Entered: 38.13 kL
